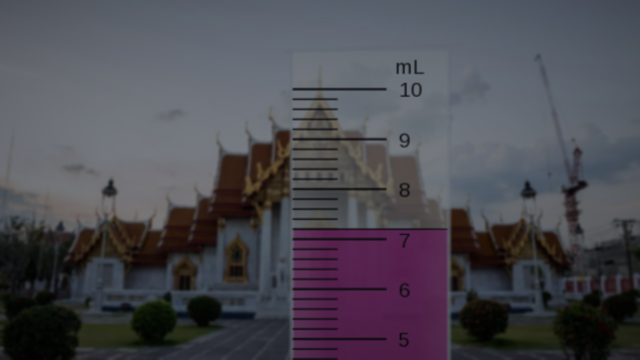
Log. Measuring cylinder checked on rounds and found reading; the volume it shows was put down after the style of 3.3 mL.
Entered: 7.2 mL
